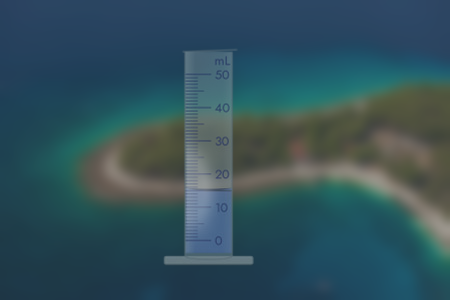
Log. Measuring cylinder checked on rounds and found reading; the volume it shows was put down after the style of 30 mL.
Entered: 15 mL
